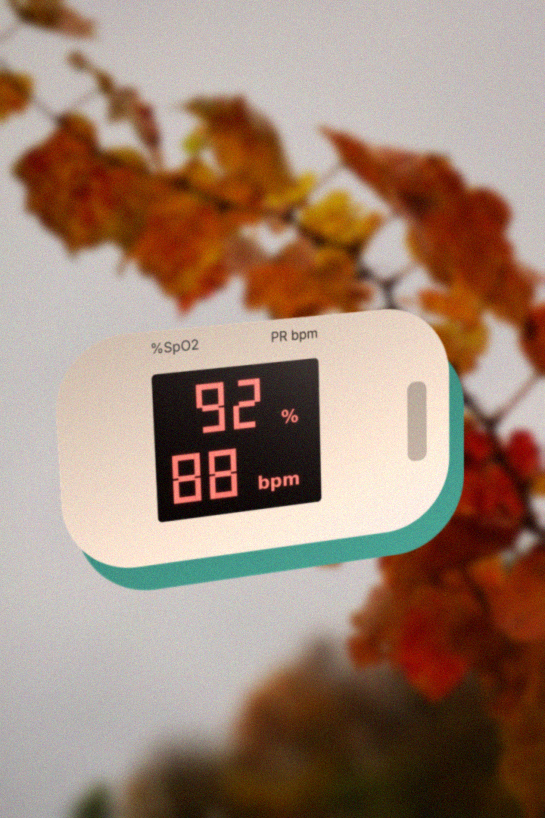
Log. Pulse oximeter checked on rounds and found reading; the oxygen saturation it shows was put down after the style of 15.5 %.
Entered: 92 %
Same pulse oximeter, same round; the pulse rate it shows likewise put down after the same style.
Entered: 88 bpm
